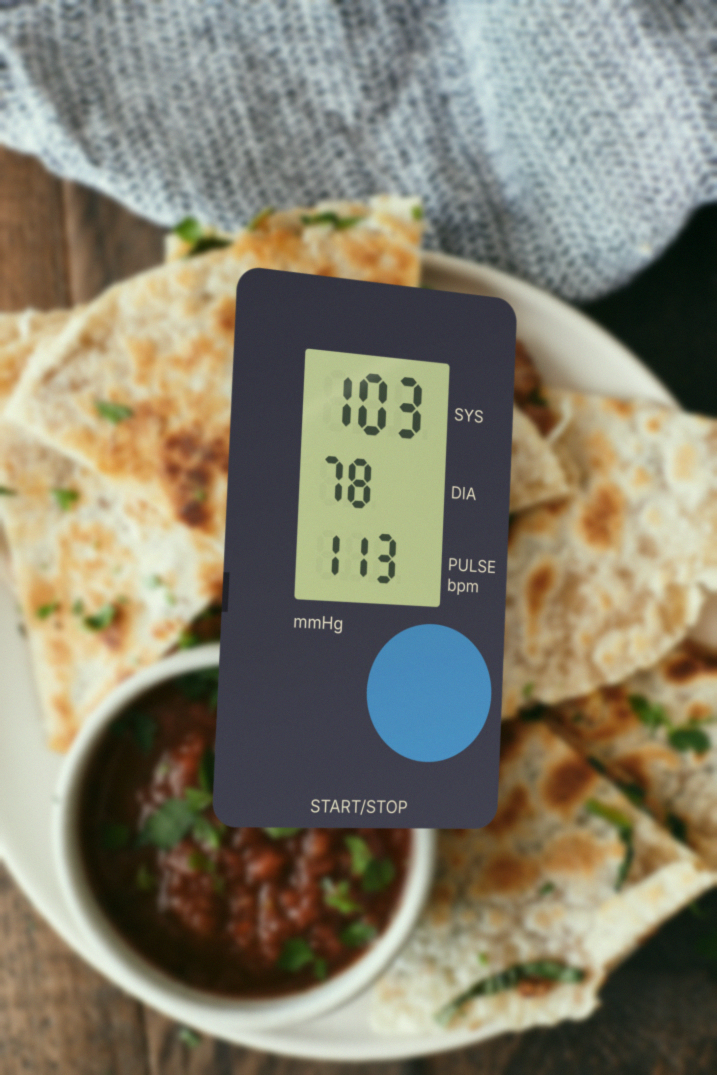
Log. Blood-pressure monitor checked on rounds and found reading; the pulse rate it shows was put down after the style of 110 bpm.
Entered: 113 bpm
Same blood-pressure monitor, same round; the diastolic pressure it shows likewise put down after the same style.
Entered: 78 mmHg
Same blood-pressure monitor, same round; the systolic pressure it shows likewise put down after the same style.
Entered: 103 mmHg
